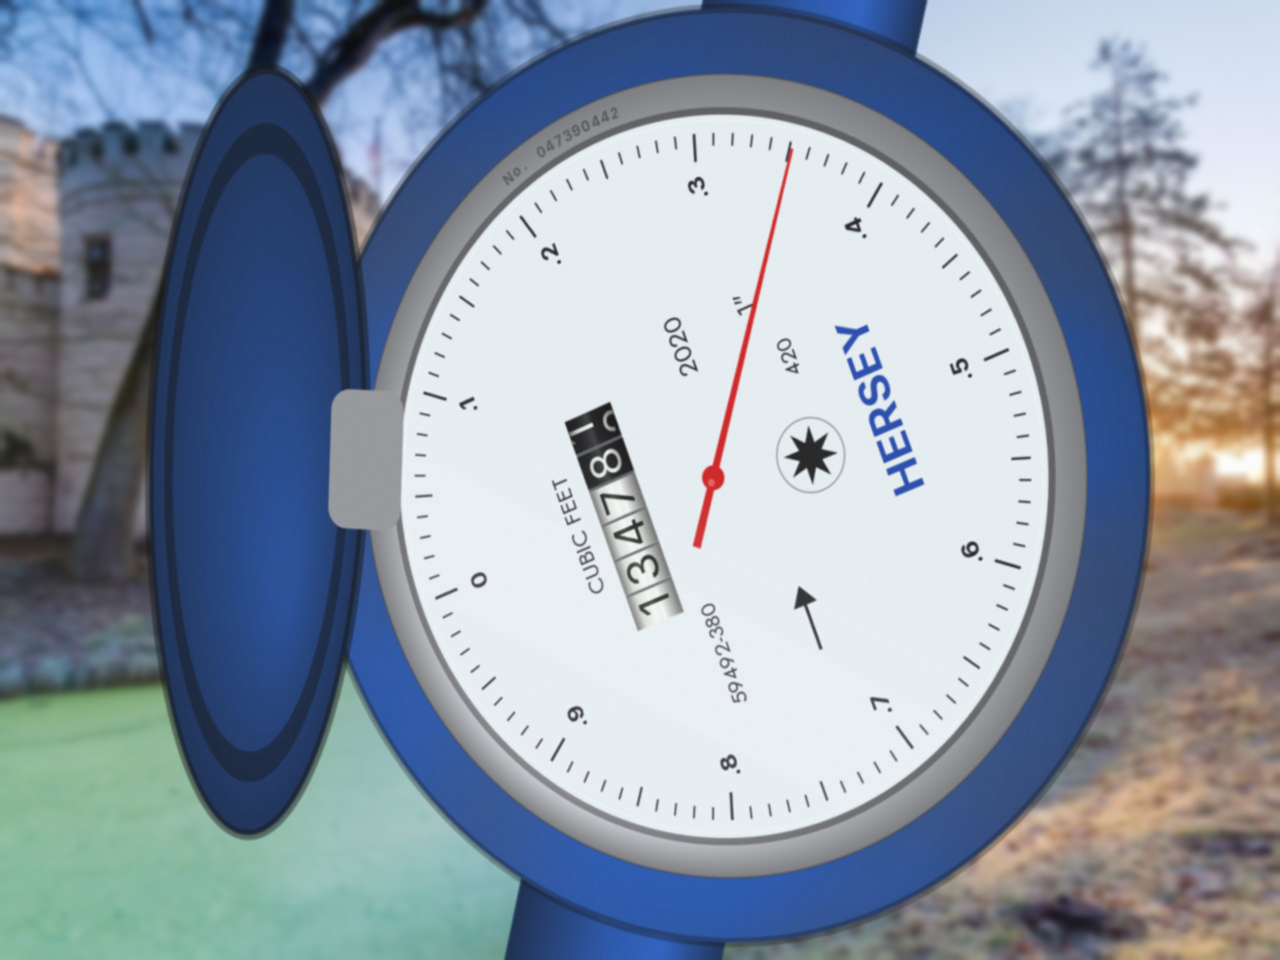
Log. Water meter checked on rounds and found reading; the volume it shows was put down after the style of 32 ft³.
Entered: 134781.35 ft³
